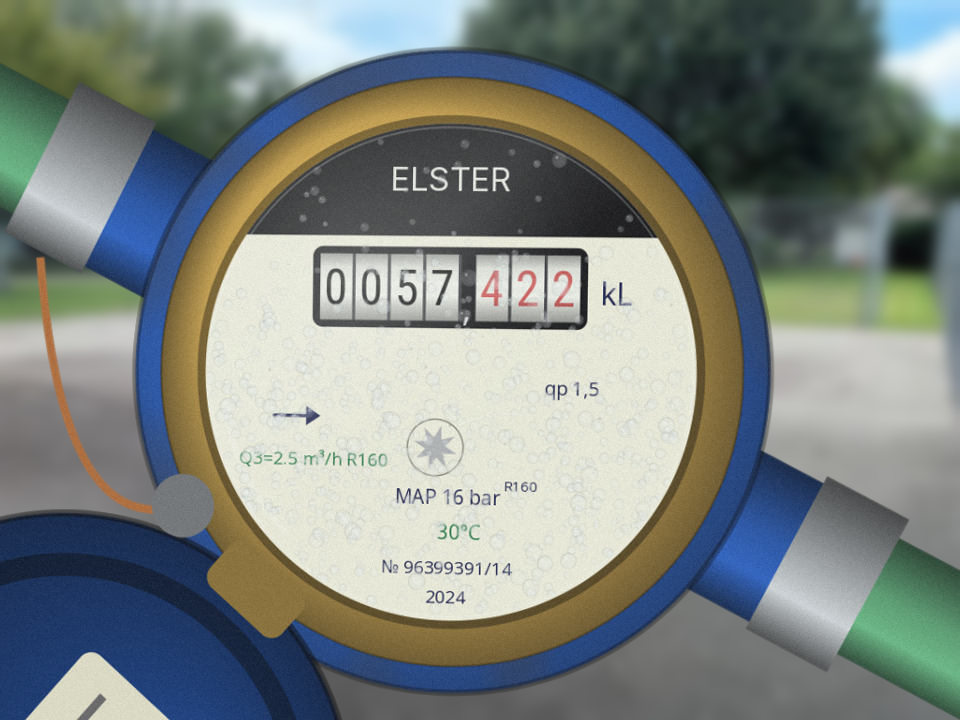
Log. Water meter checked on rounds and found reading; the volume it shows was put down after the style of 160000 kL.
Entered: 57.422 kL
